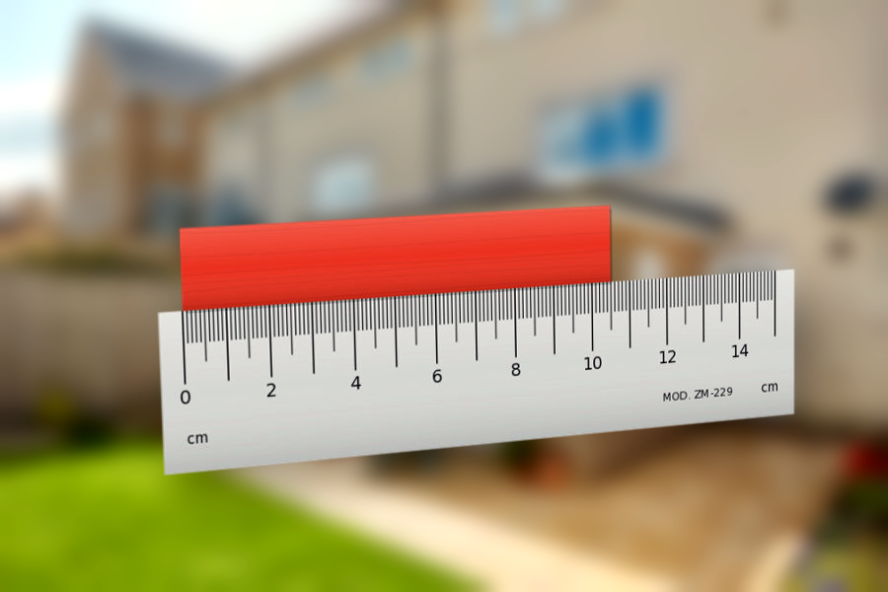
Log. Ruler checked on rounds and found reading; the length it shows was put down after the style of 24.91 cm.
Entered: 10.5 cm
